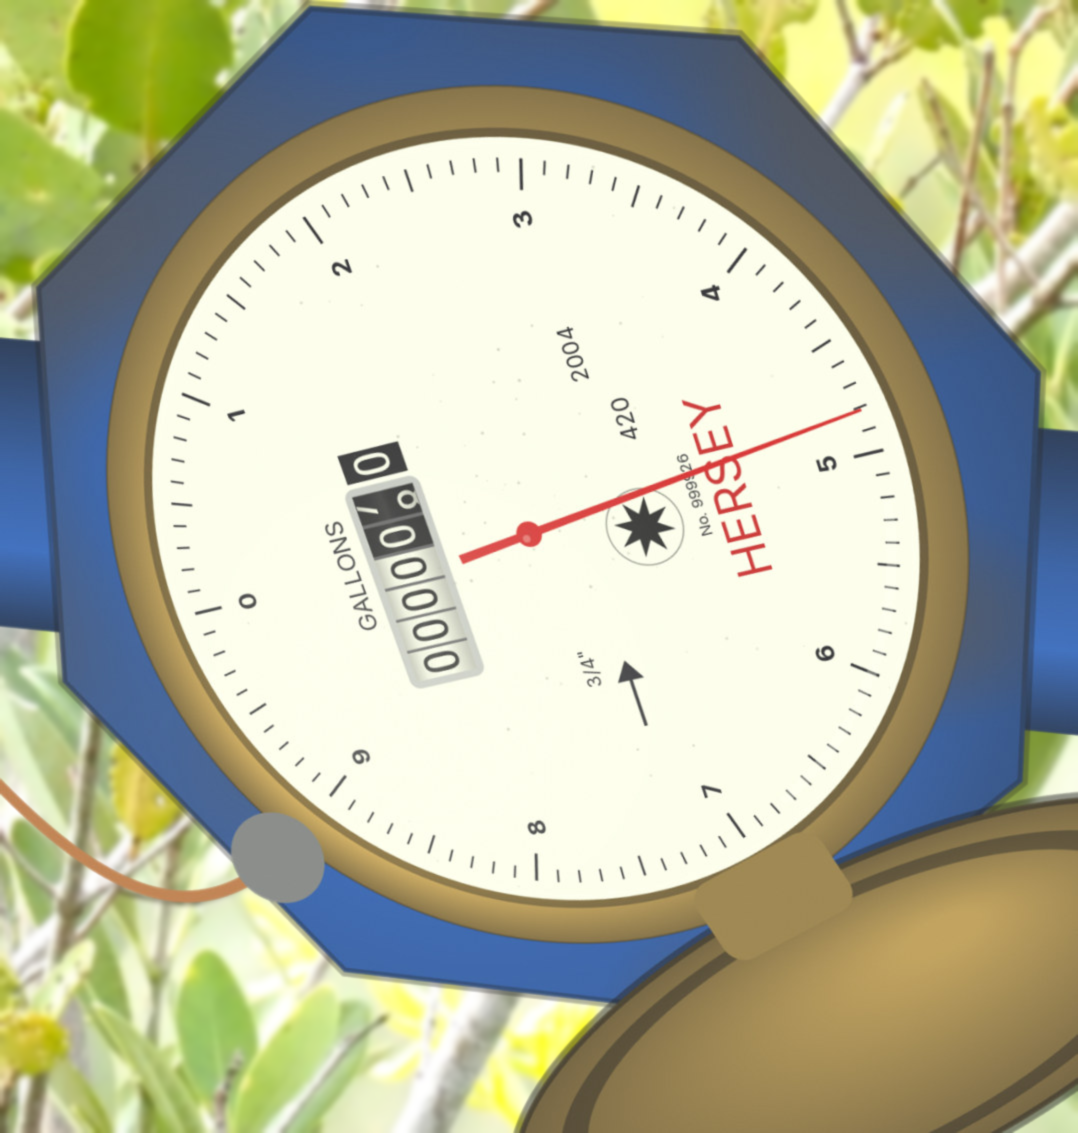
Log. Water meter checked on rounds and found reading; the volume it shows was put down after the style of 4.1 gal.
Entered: 74.8 gal
